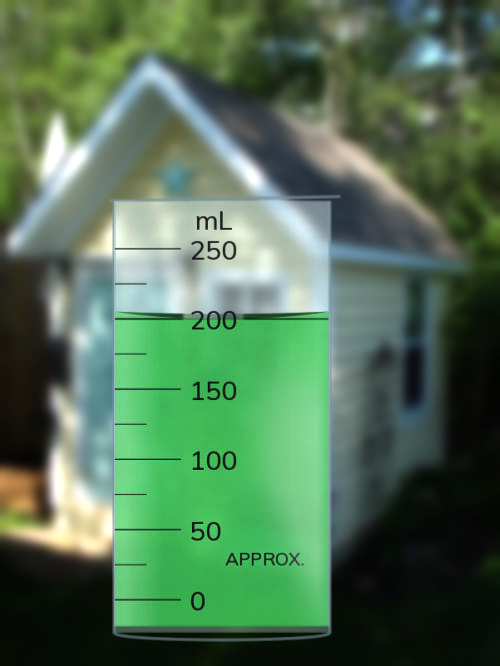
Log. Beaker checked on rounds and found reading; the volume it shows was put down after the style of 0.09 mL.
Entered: 200 mL
